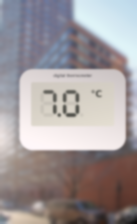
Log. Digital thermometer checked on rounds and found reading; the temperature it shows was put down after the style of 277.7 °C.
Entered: 7.0 °C
